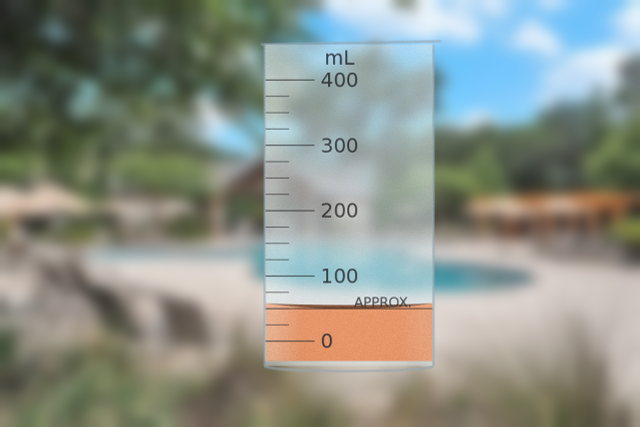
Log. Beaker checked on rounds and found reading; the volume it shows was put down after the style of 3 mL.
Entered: 50 mL
